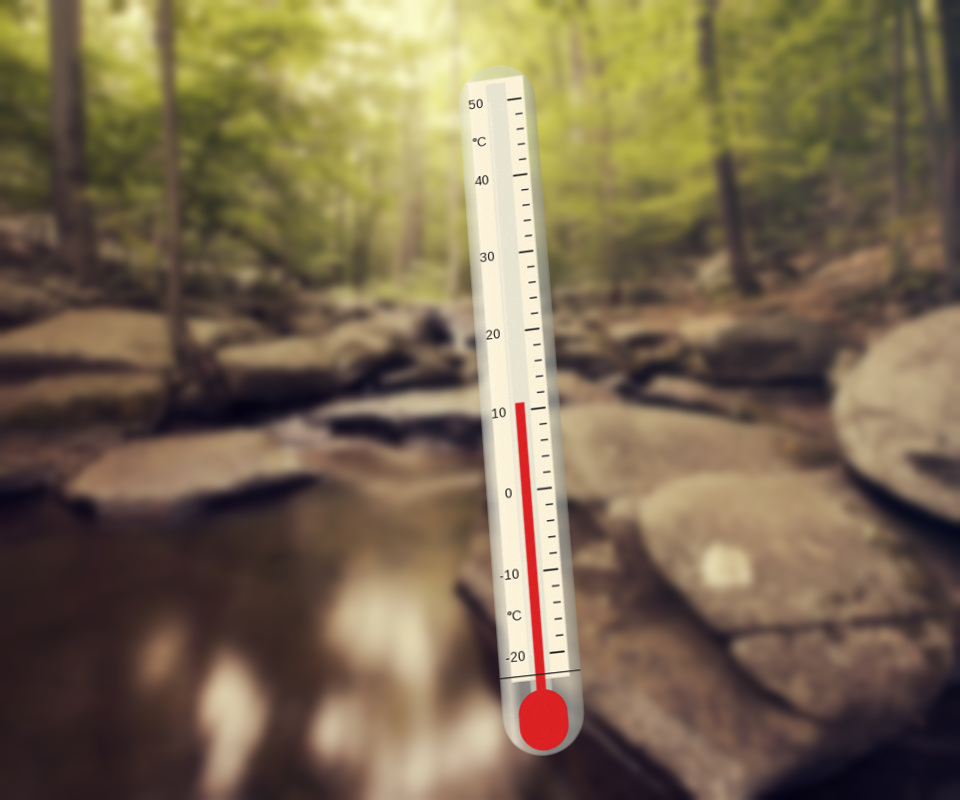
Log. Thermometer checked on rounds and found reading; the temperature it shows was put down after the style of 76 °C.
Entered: 11 °C
